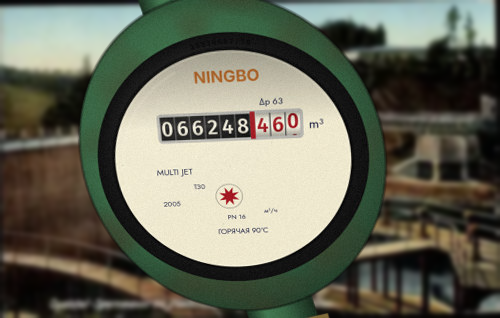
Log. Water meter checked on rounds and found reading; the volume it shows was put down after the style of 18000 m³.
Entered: 66248.460 m³
